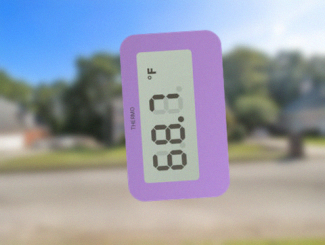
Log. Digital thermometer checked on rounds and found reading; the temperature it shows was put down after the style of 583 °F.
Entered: 68.7 °F
